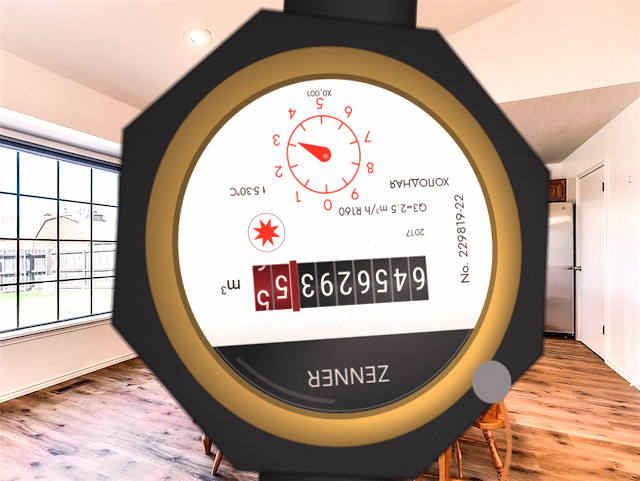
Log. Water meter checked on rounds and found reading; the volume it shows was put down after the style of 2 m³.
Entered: 6456293.553 m³
